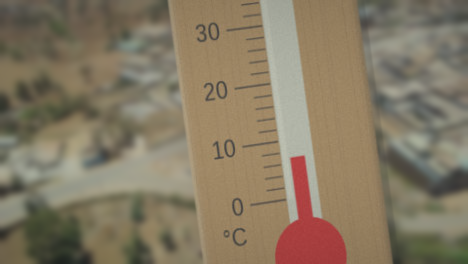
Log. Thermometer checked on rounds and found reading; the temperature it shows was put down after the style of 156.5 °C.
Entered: 7 °C
